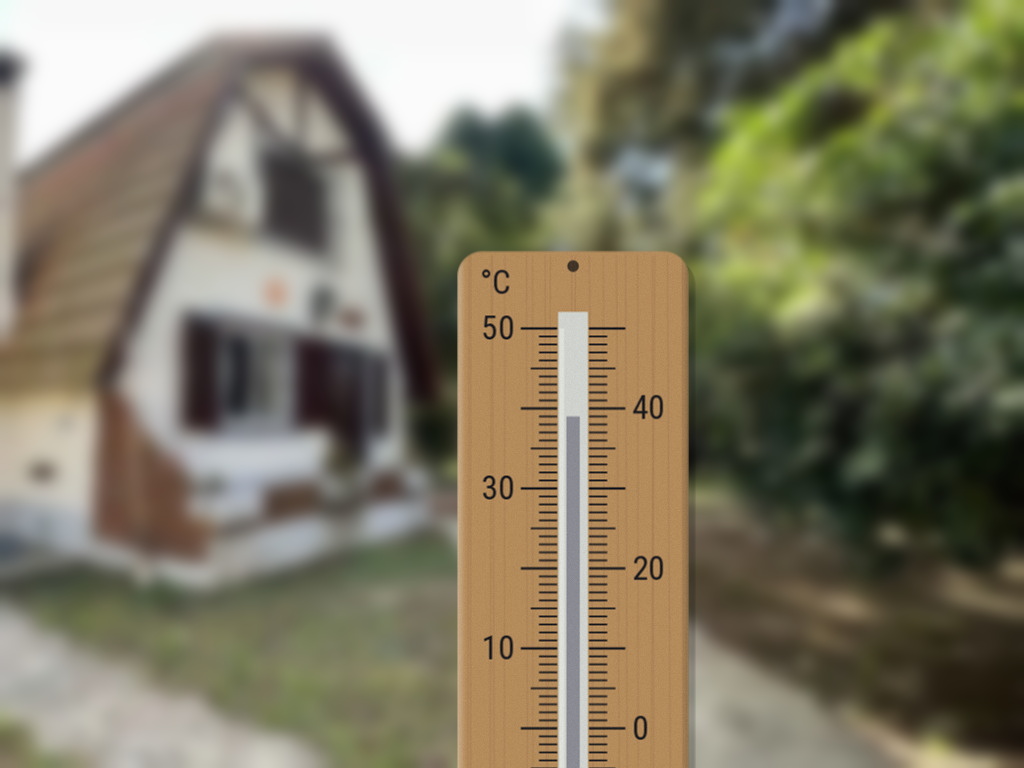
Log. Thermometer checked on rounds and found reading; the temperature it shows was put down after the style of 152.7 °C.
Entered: 39 °C
